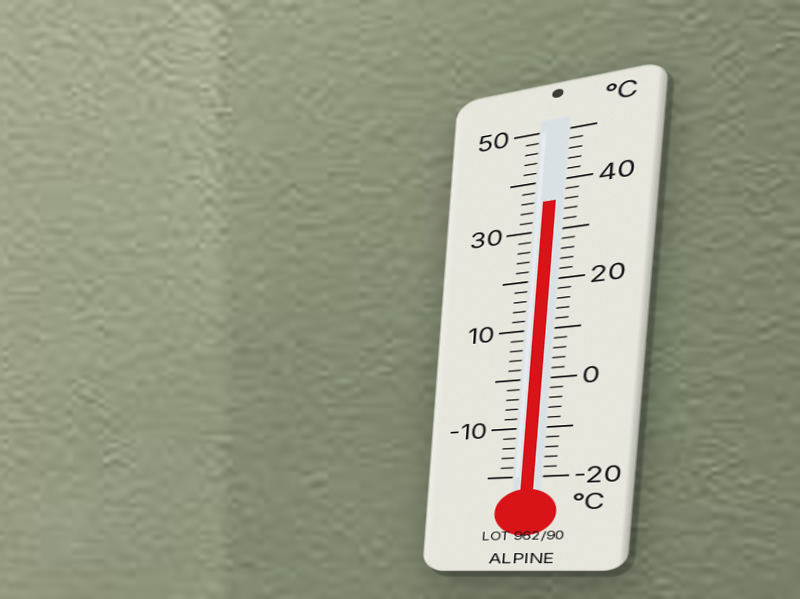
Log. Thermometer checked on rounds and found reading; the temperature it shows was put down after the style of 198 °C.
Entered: 36 °C
